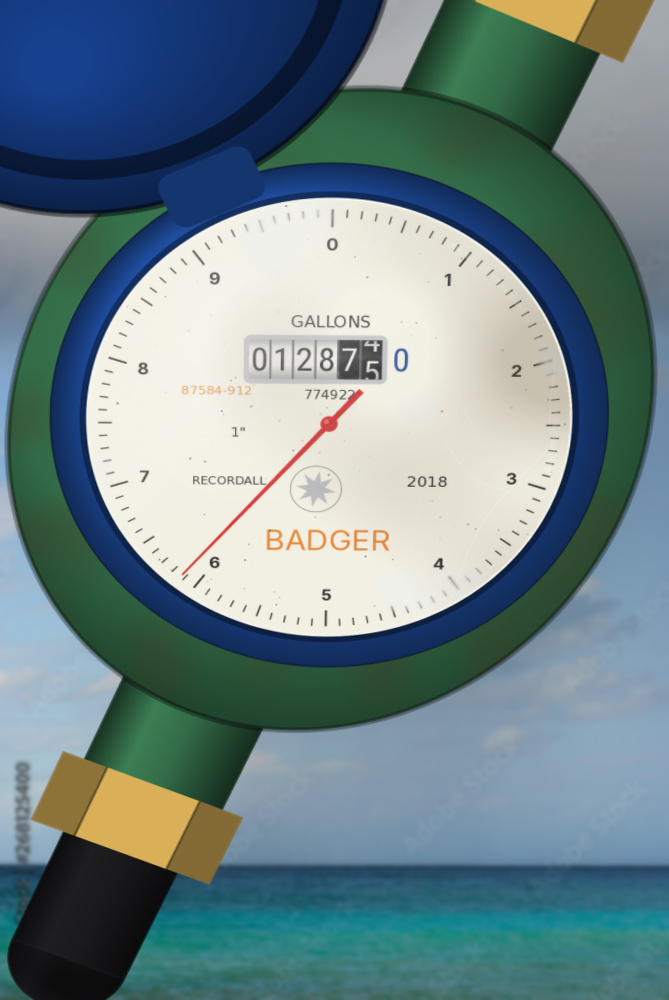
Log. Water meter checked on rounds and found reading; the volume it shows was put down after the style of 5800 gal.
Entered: 128746.1 gal
